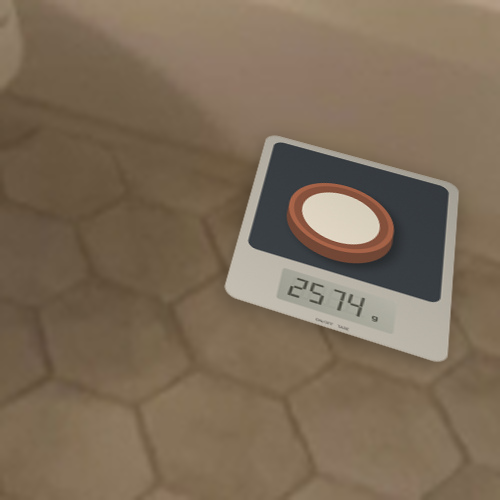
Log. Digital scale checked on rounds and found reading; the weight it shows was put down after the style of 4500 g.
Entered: 2574 g
